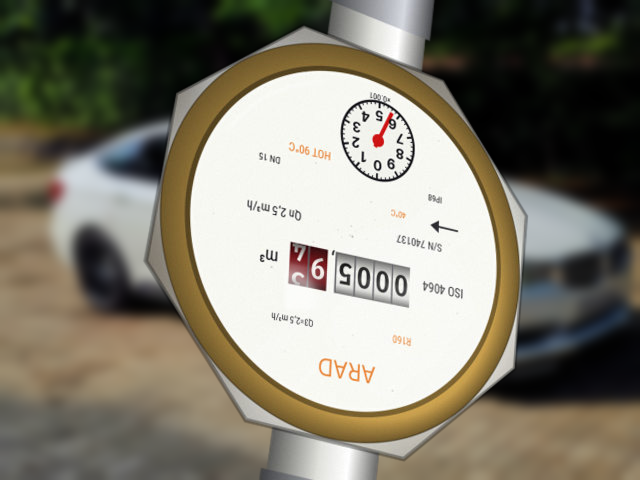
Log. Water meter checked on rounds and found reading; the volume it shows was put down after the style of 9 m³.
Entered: 5.935 m³
